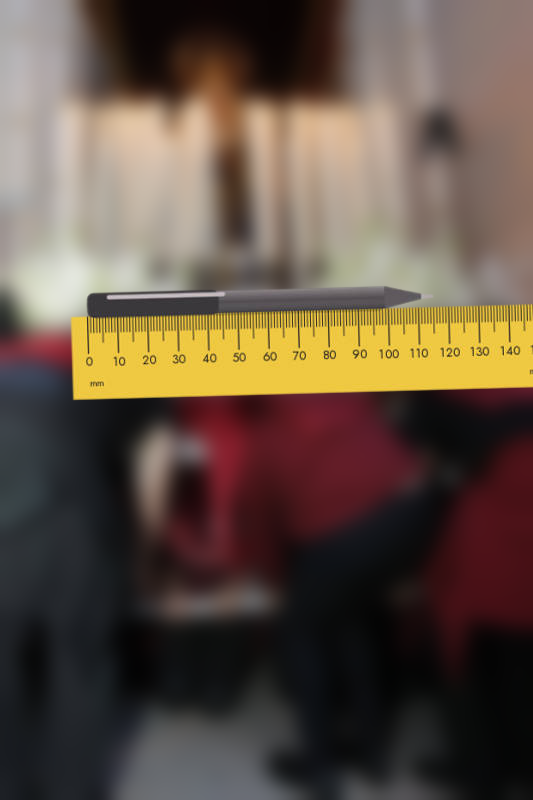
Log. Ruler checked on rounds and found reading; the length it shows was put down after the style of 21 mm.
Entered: 115 mm
